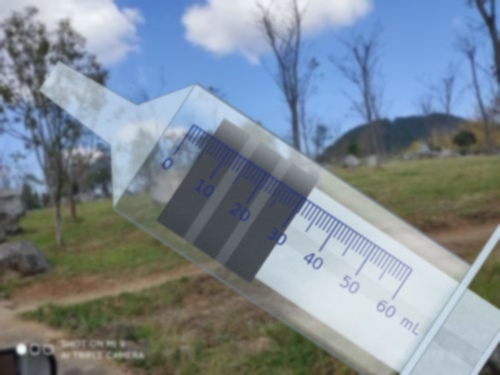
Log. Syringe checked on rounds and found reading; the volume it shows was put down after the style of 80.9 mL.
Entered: 5 mL
